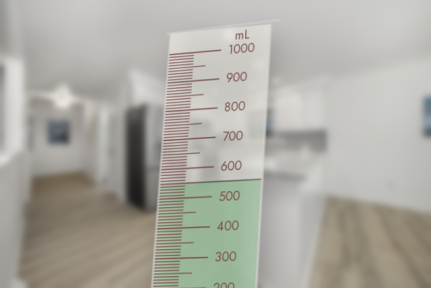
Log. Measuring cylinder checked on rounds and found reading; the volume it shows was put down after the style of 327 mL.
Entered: 550 mL
